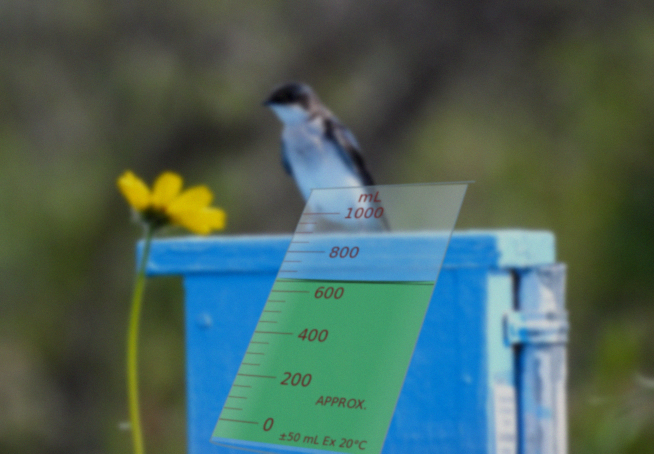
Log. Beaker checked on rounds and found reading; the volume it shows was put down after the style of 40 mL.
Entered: 650 mL
